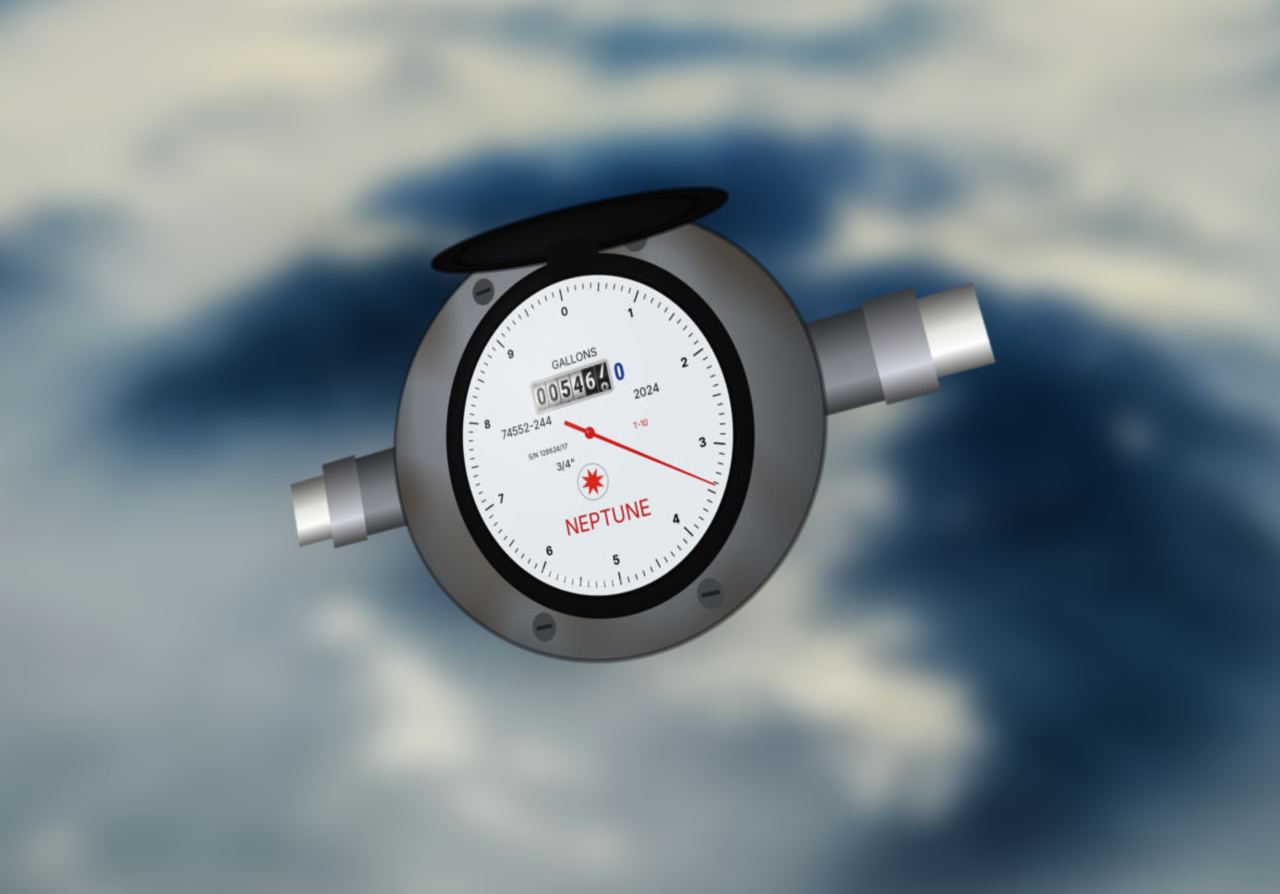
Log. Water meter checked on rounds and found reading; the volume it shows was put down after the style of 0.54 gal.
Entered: 54673.4 gal
